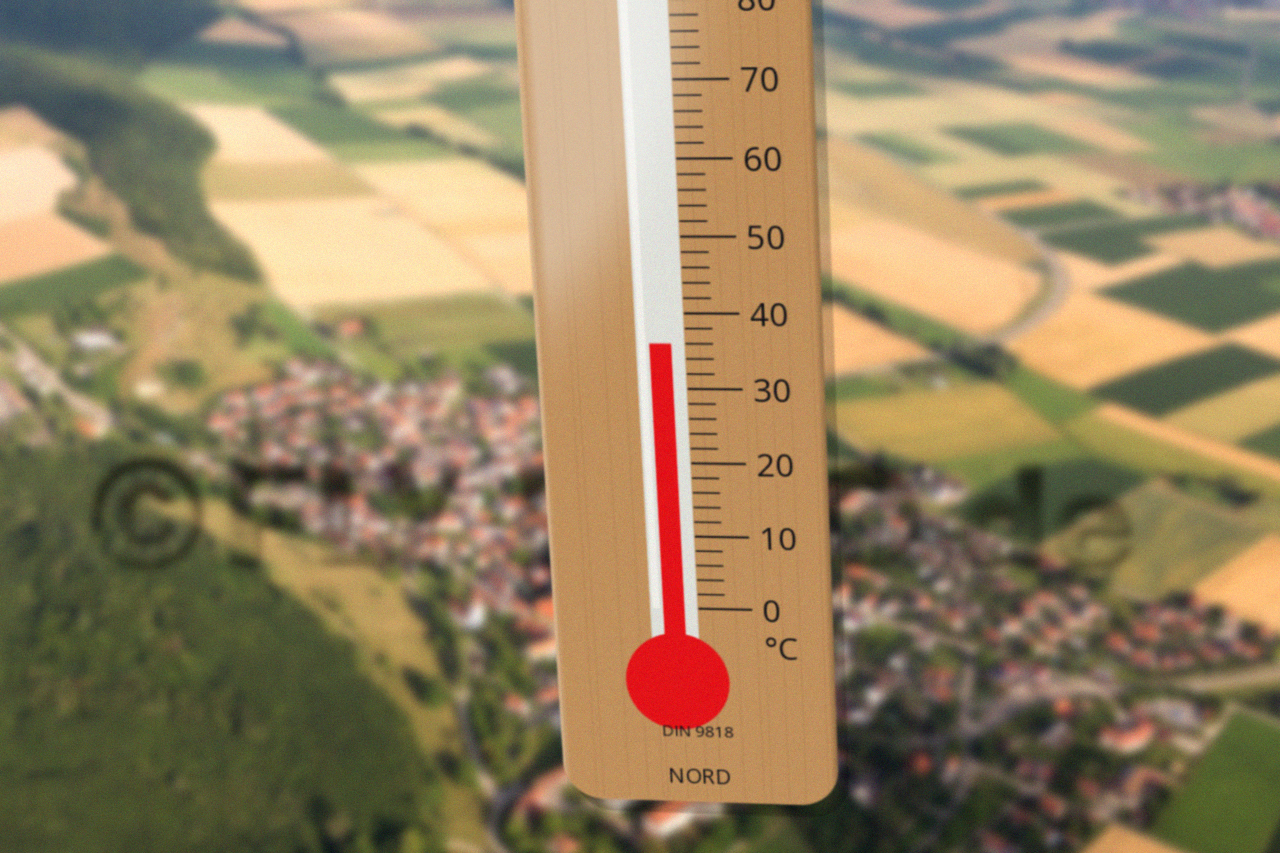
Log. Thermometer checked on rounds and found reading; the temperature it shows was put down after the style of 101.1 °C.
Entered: 36 °C
